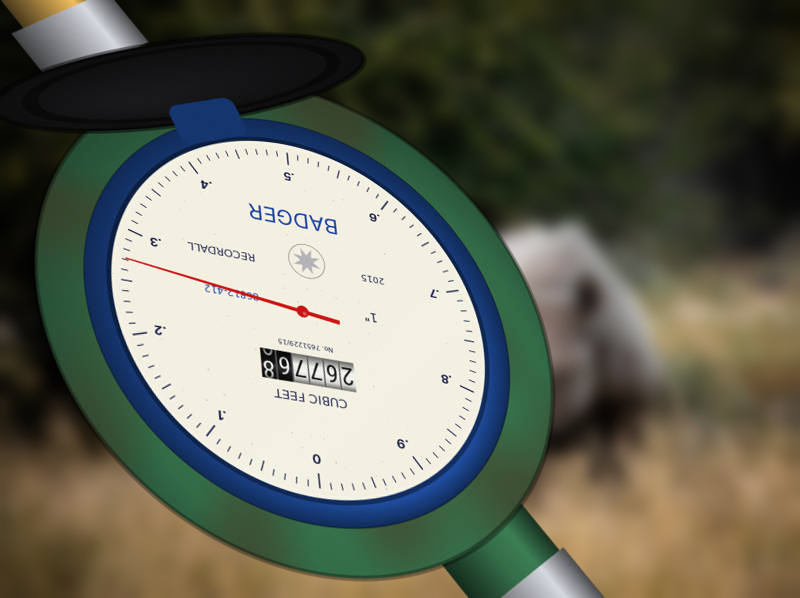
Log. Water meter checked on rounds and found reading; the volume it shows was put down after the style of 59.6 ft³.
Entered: 267768.27 ft³
